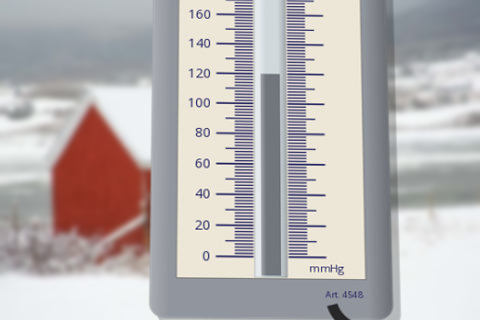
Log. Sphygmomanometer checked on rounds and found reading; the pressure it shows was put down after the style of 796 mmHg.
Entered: 120 mmHg
